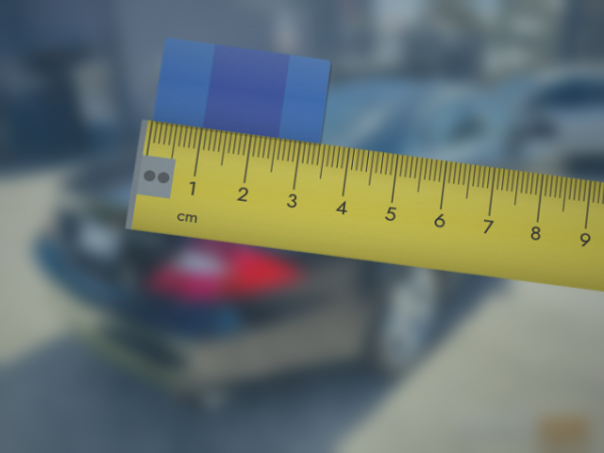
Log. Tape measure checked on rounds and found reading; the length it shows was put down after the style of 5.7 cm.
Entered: 3.4 cm
